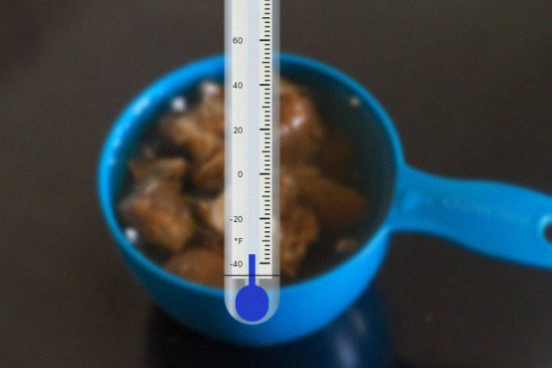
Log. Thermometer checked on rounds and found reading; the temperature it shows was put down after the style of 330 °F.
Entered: -36 °F
